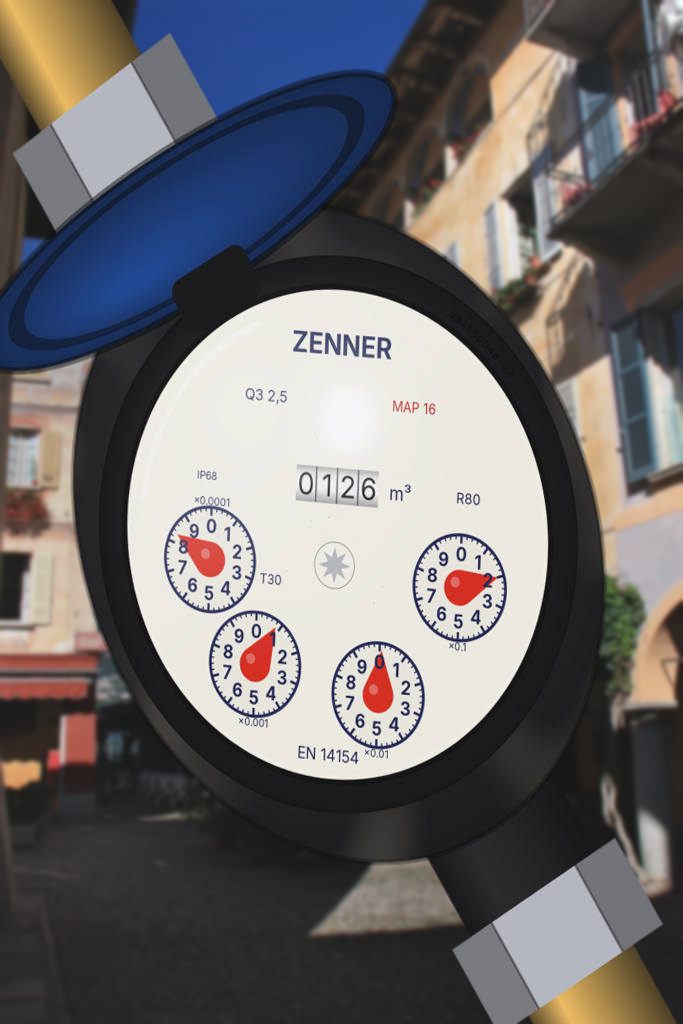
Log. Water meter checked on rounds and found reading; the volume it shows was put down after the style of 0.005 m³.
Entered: 126.2008 m³
